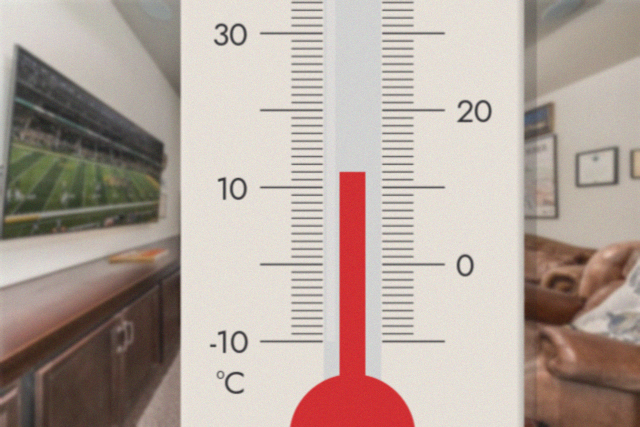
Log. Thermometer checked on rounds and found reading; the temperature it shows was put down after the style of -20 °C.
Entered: 12 °C
